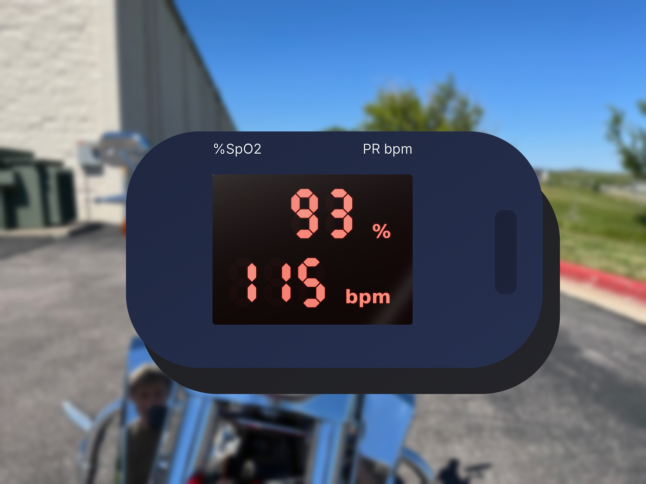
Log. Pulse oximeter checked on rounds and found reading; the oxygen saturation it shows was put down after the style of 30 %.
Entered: 93 %
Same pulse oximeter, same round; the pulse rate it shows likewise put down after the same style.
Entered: 115 bpm
